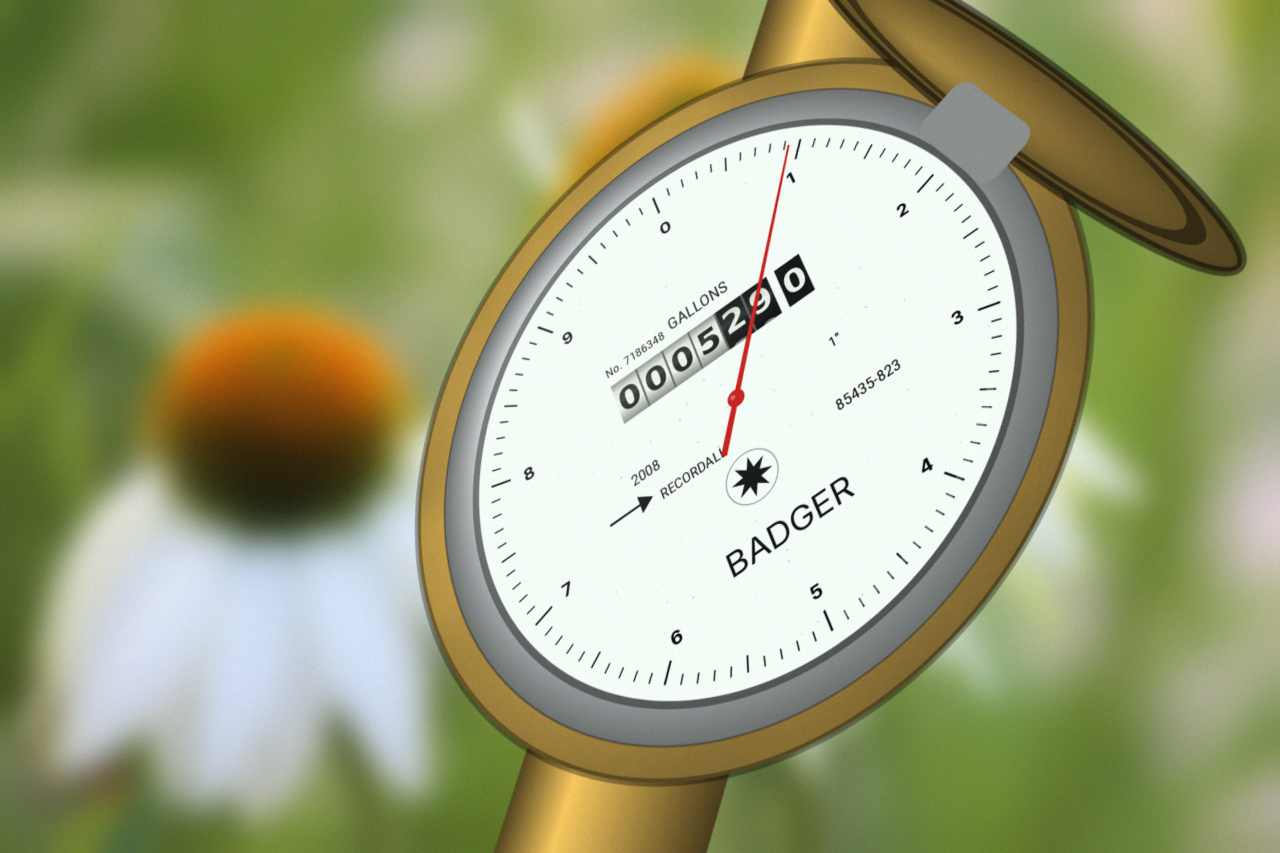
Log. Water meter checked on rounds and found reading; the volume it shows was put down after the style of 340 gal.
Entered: 5290.9 gal
